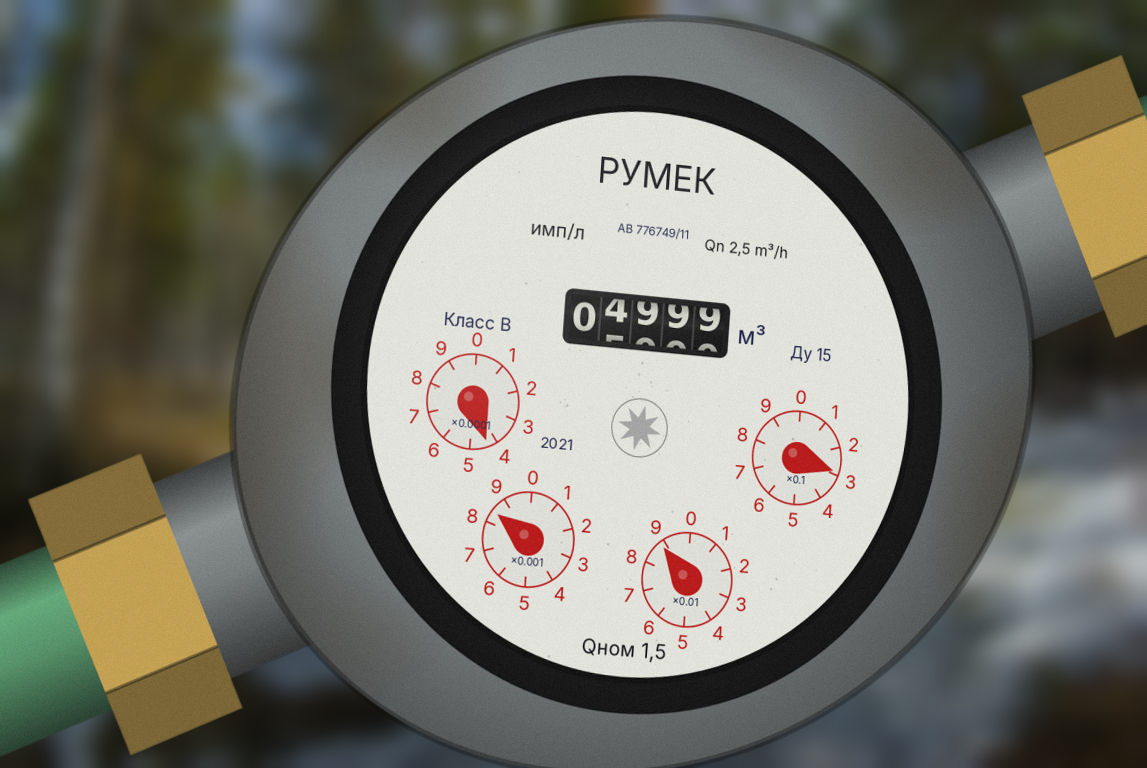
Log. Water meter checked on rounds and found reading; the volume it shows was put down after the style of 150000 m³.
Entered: 4999.2884 m³
